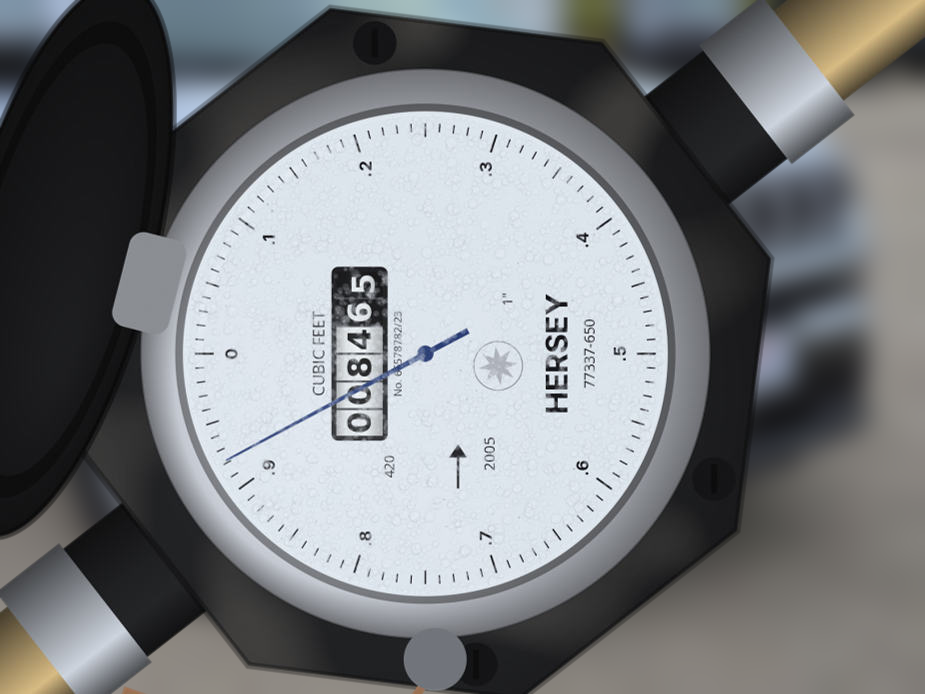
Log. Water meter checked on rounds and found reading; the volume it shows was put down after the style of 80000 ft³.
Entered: 8464.92 ft³
